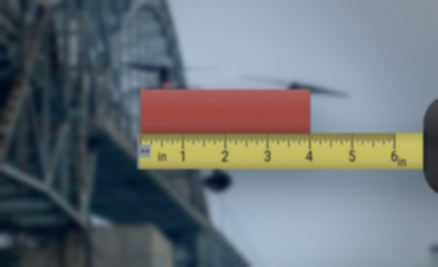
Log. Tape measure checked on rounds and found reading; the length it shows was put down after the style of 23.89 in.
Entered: 4 in
